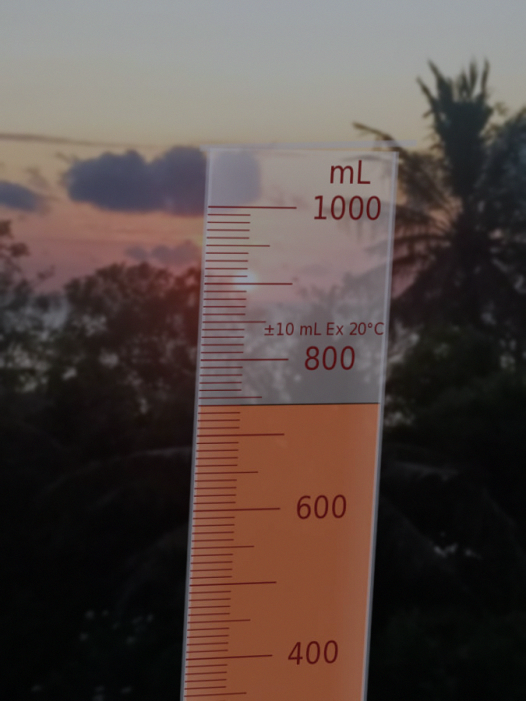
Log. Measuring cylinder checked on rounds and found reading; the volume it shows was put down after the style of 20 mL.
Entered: 740 mL
